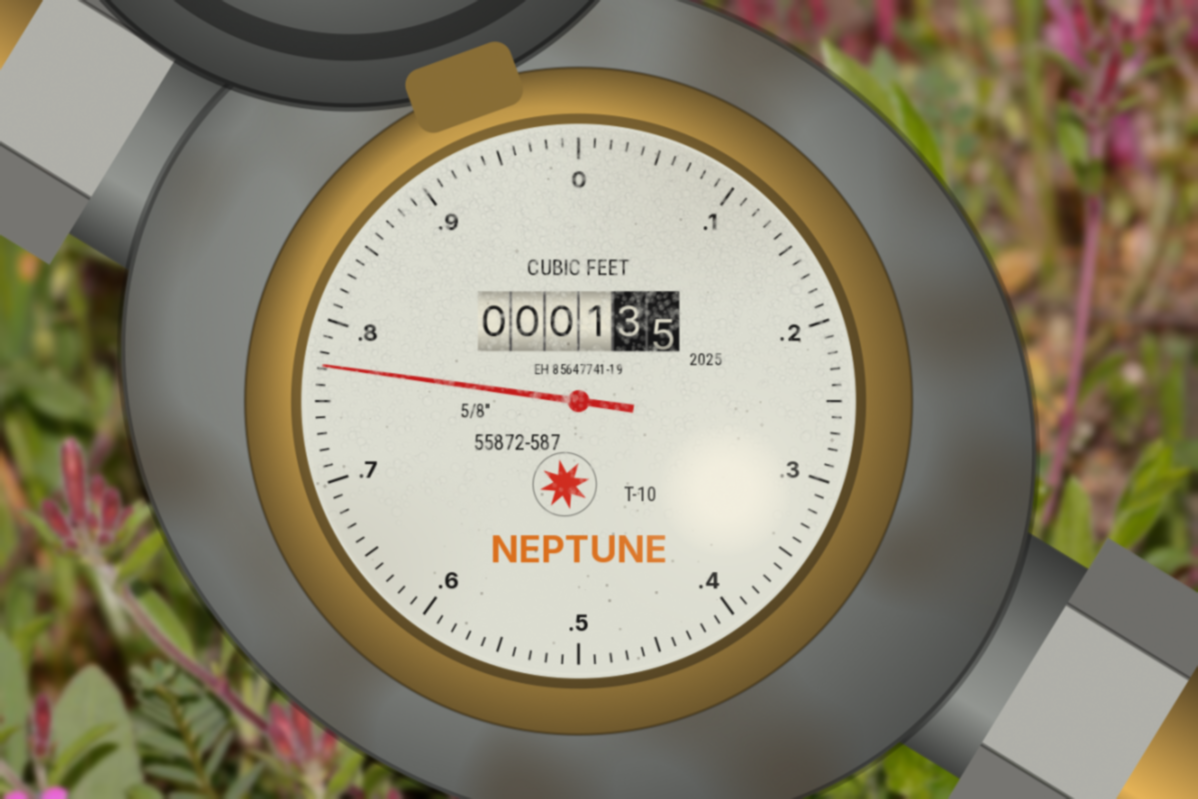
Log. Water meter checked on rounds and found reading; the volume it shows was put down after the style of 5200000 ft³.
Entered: 134.77 ft³
